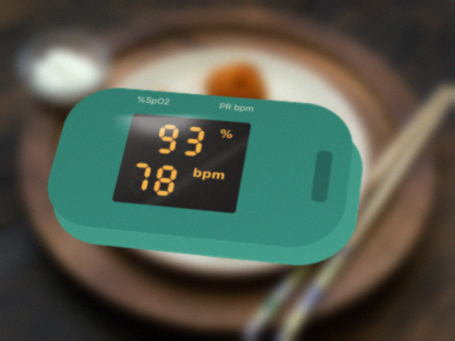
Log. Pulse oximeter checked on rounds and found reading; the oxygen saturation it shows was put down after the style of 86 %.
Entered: 93 %
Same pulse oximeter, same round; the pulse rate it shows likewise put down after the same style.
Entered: 78 bpm
